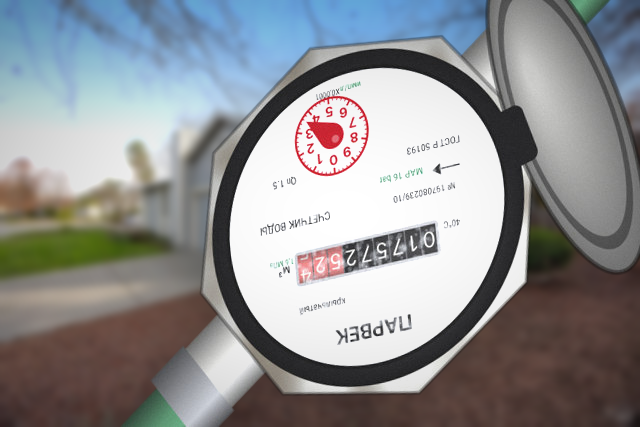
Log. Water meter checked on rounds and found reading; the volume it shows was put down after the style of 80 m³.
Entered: 17572.5243 m³
